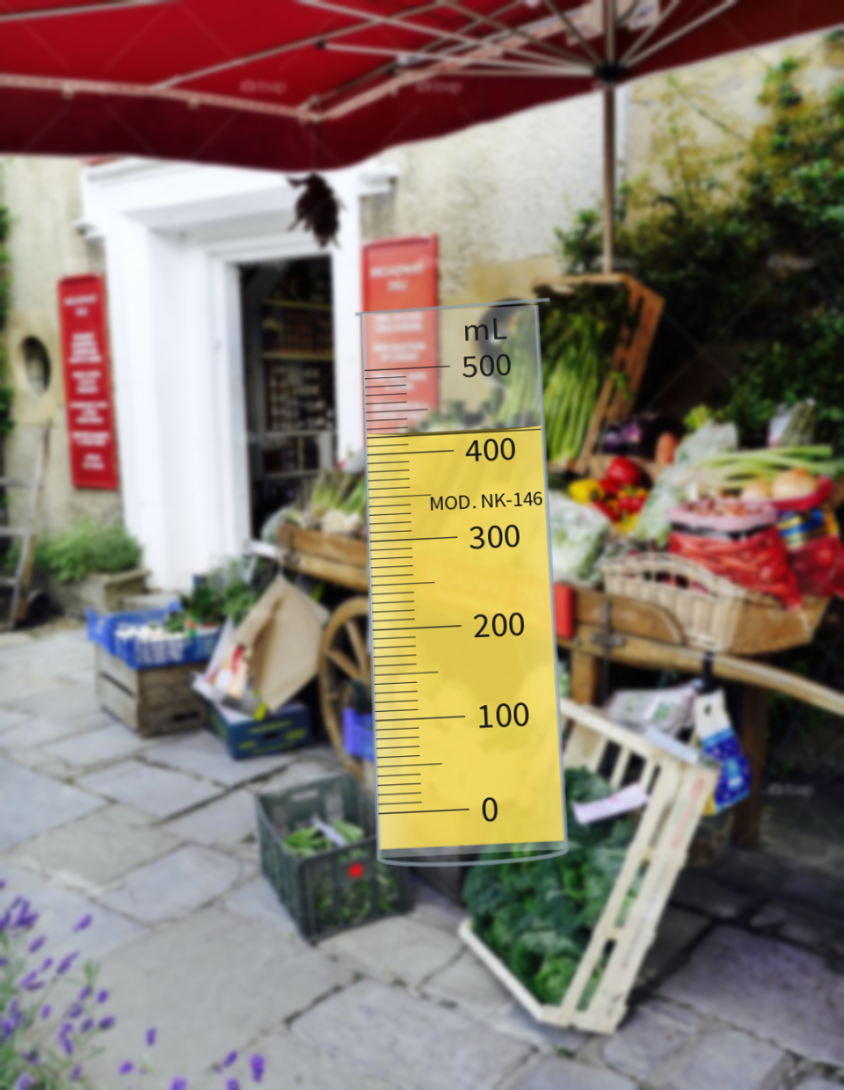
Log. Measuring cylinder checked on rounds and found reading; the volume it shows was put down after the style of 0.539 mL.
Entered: 420 mL
